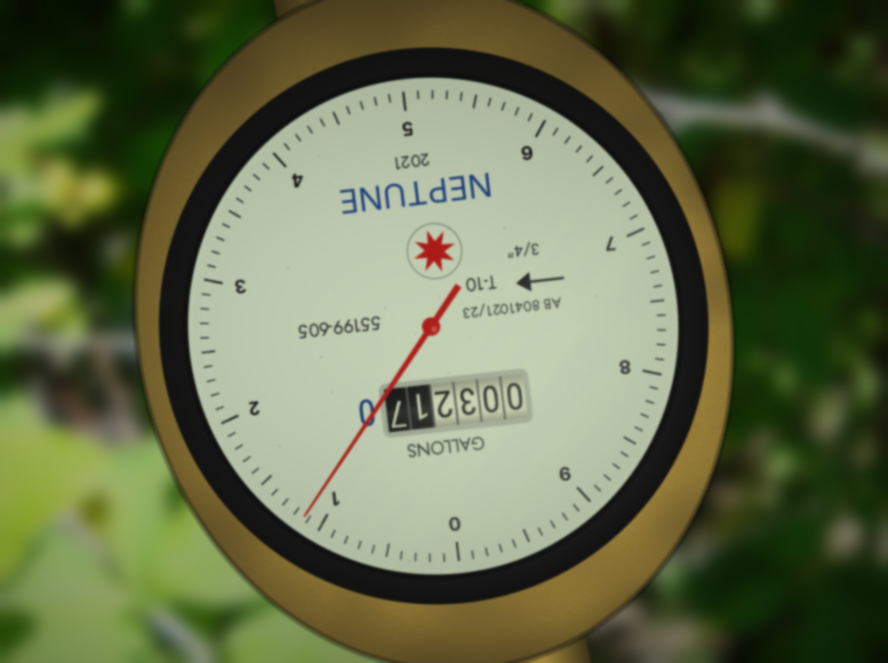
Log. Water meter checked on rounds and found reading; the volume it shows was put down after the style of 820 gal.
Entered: 32171.1 gal
